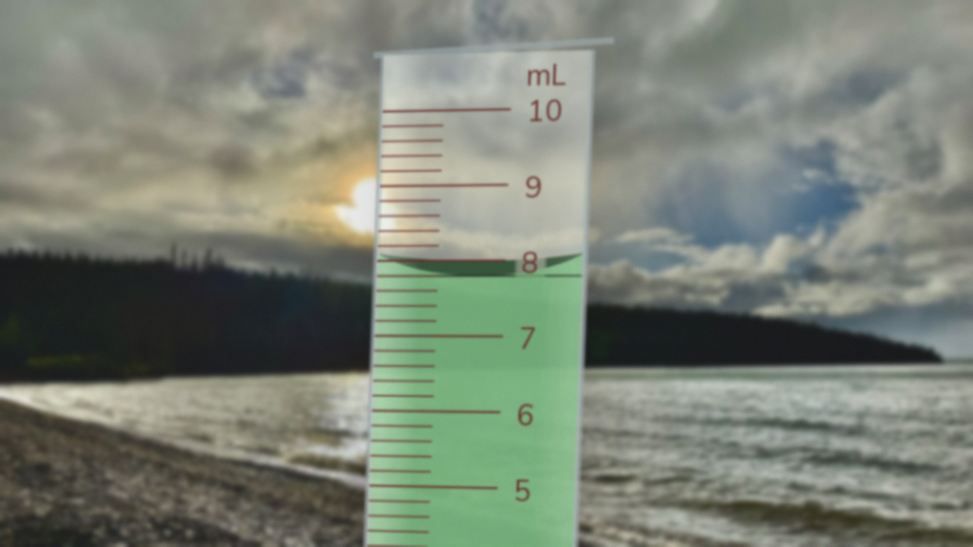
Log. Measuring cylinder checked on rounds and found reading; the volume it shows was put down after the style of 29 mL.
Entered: 7.8 mL
